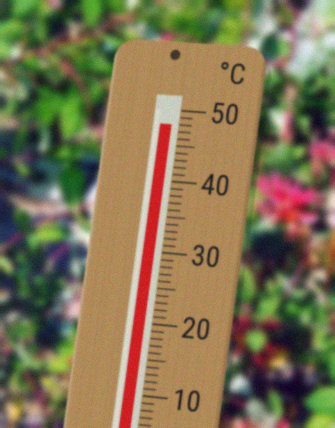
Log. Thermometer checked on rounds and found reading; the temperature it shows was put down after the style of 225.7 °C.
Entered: 48 °C
